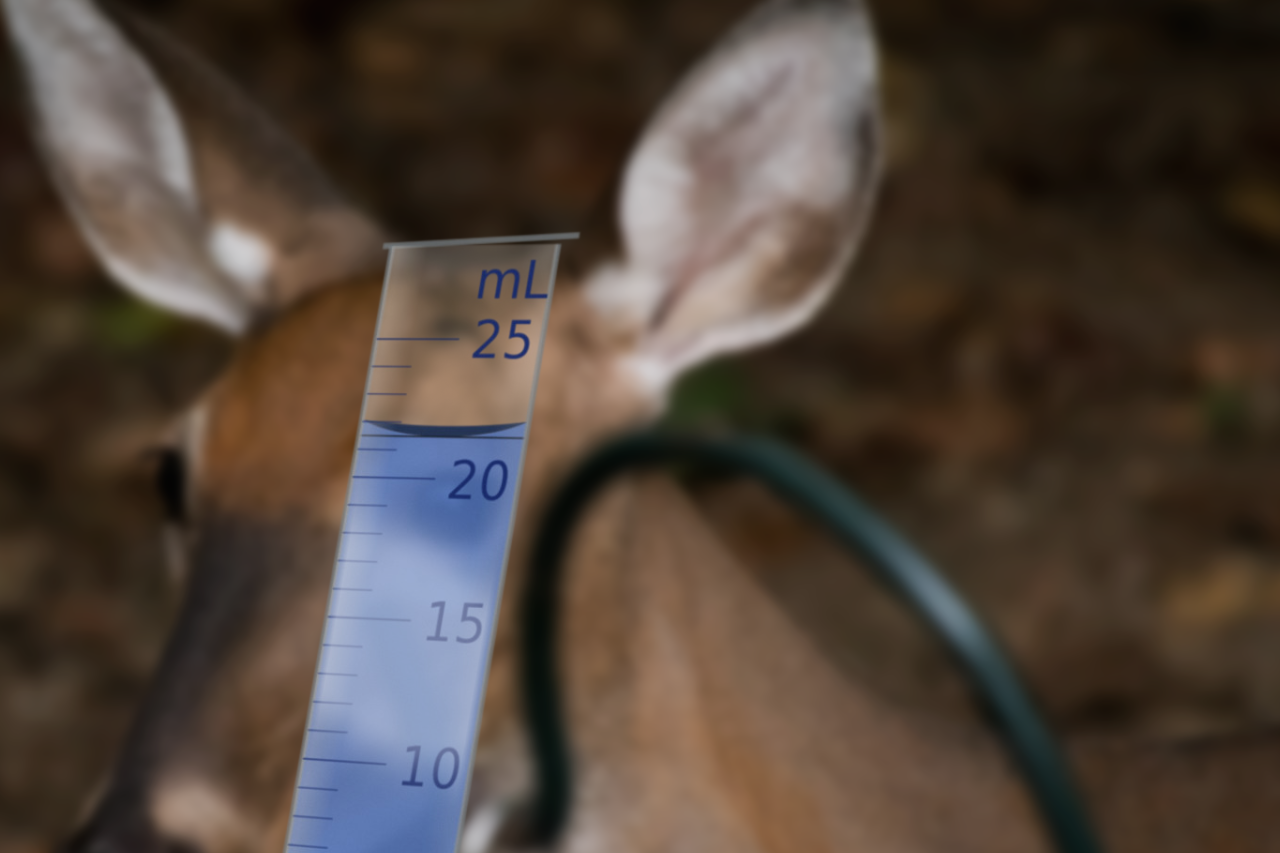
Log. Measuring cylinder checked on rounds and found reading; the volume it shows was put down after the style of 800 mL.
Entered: 21.5 mL
